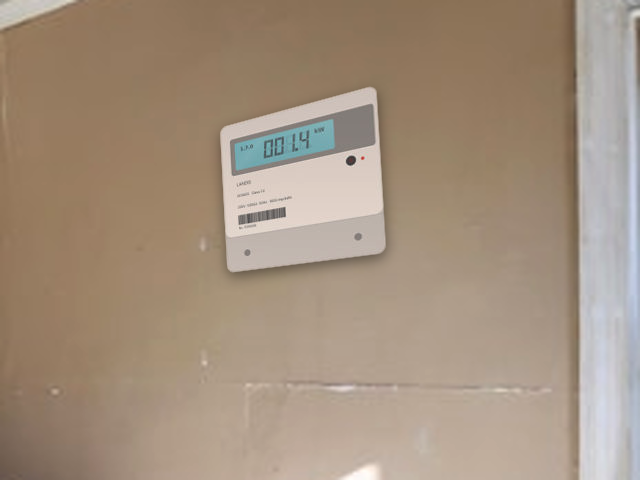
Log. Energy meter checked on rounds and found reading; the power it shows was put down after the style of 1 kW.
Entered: 1.4 kW
